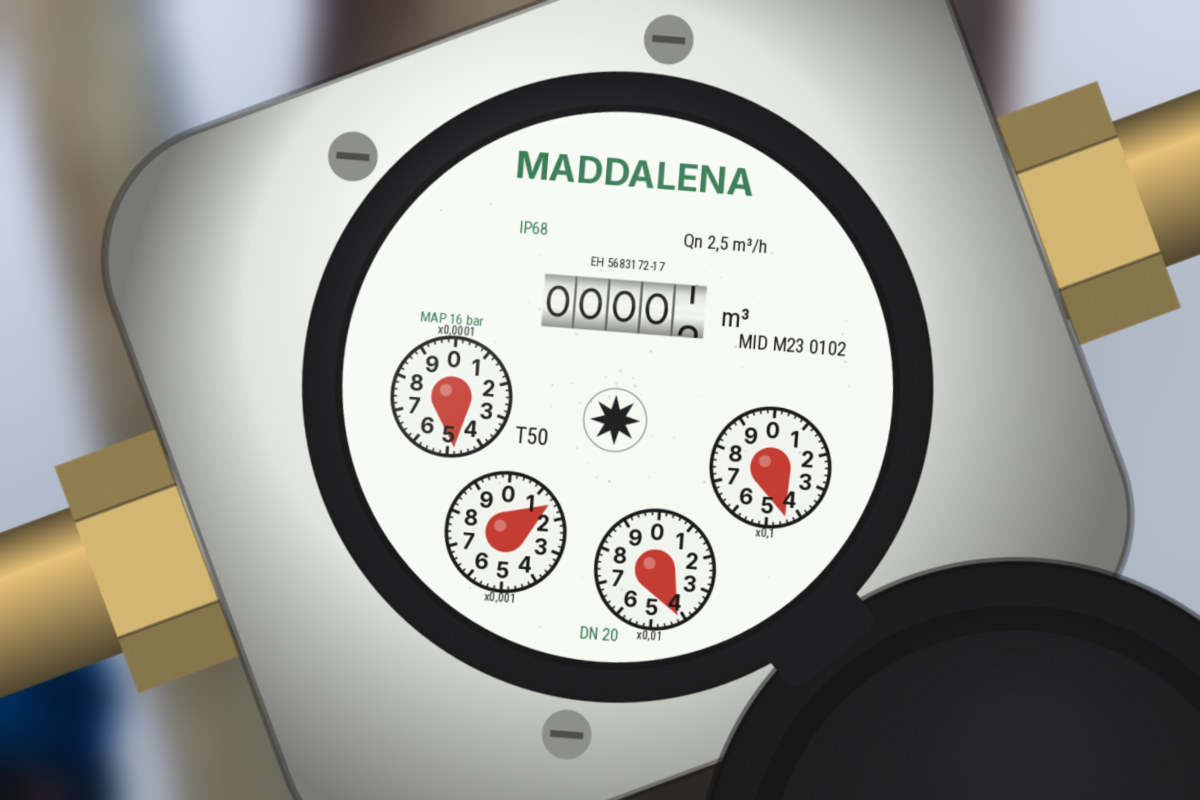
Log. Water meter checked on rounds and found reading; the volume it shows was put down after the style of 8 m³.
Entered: 1.4414 m³
